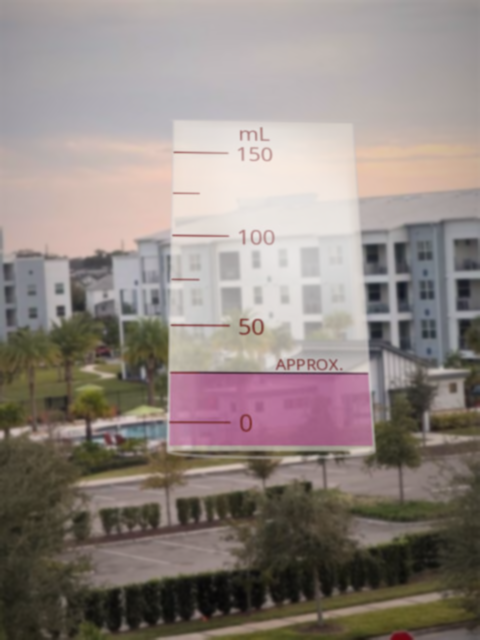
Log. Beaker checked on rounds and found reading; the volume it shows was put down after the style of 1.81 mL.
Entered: 25 mL
